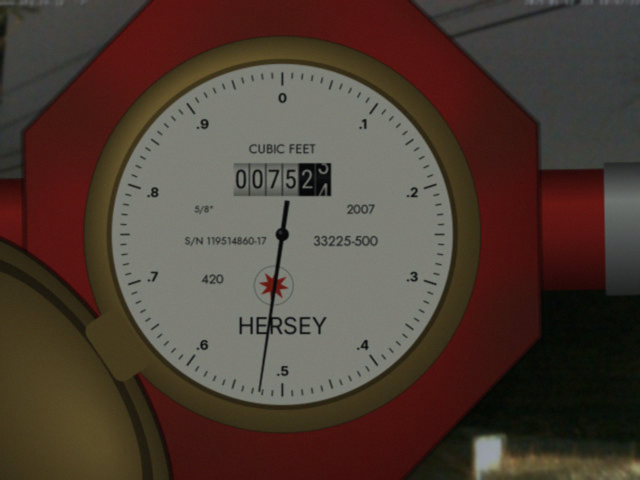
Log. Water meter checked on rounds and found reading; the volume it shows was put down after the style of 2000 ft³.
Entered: 7523.52 ft³
